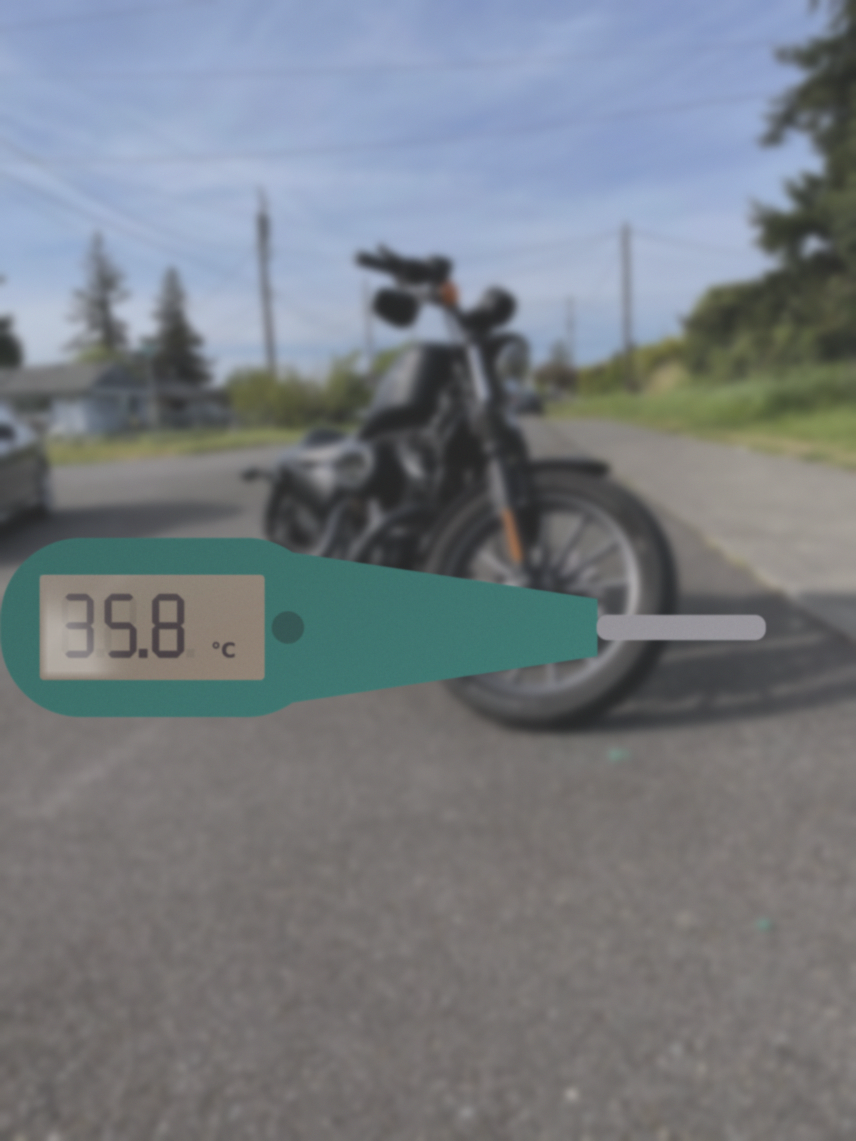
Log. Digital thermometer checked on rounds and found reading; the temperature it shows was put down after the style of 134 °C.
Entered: 35.8 °C
